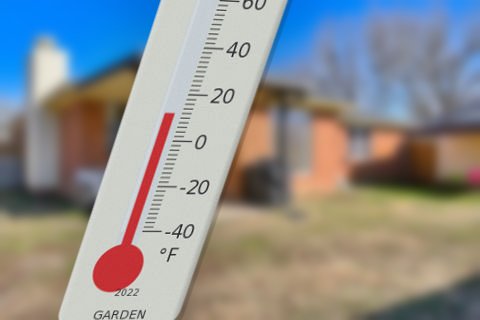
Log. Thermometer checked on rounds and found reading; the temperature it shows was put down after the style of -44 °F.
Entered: 12 °F
